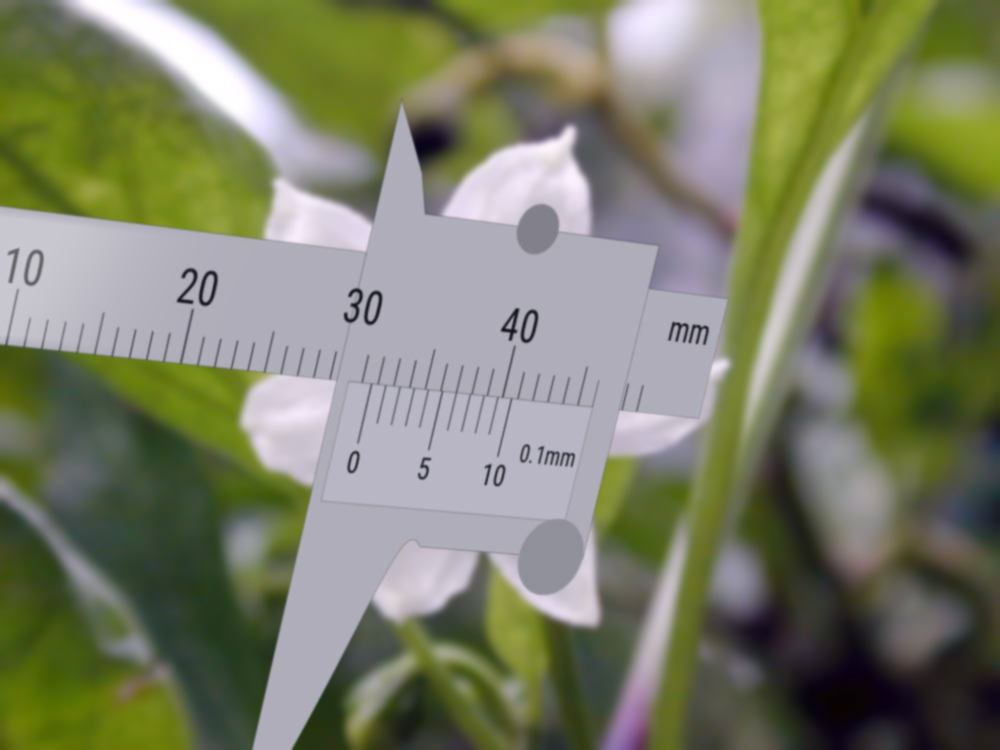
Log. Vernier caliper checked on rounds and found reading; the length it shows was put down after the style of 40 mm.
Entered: 31.6 mm
